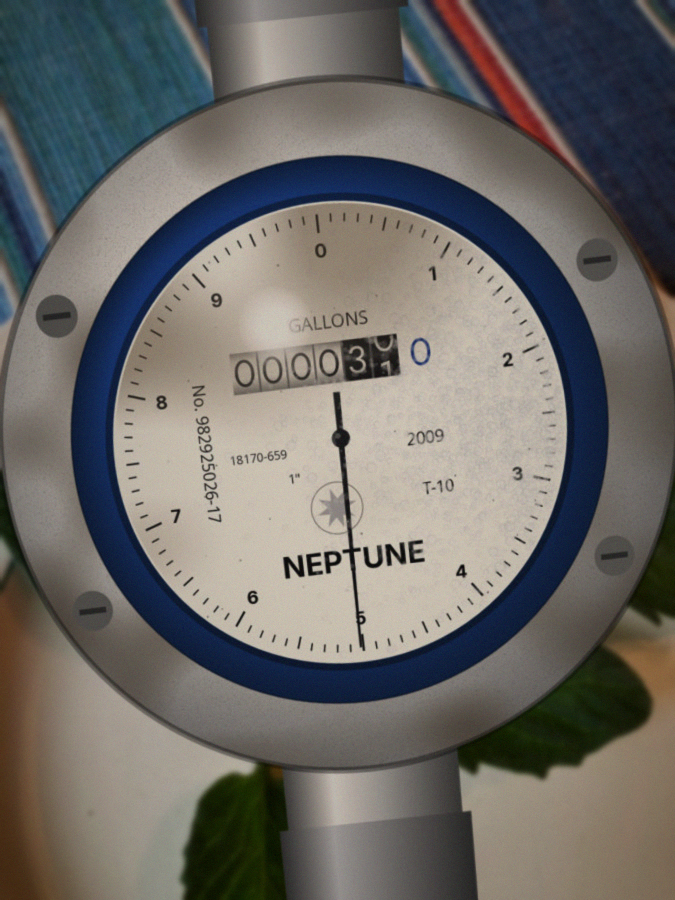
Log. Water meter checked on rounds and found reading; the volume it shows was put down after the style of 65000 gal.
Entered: 305.0 gal
